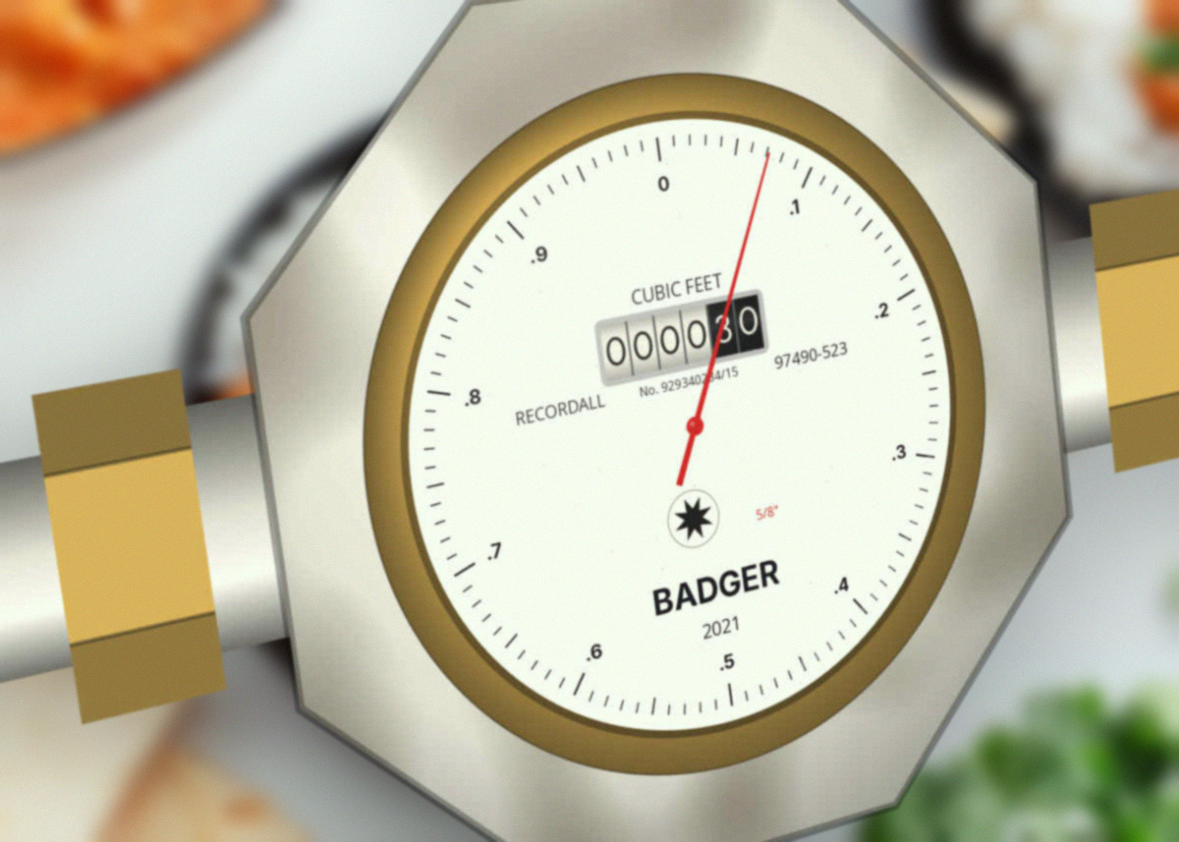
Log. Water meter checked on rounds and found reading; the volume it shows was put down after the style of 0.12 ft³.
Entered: 30.07 ft³
